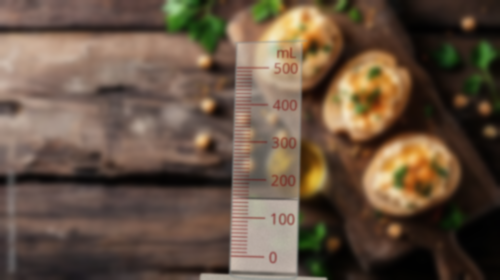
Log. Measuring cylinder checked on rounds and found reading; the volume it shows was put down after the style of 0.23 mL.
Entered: 150 mL
